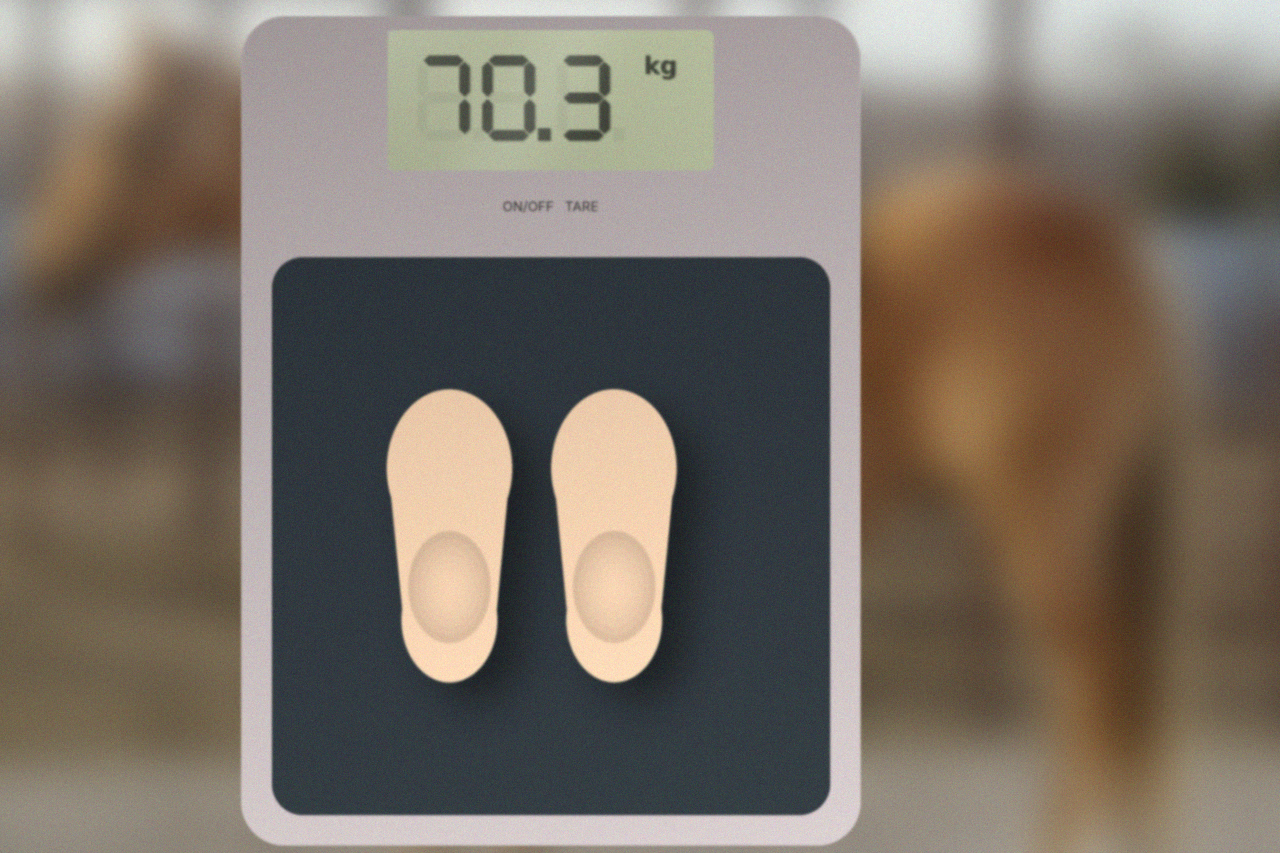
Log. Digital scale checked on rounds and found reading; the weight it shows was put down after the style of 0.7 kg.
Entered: 70.3 kg
